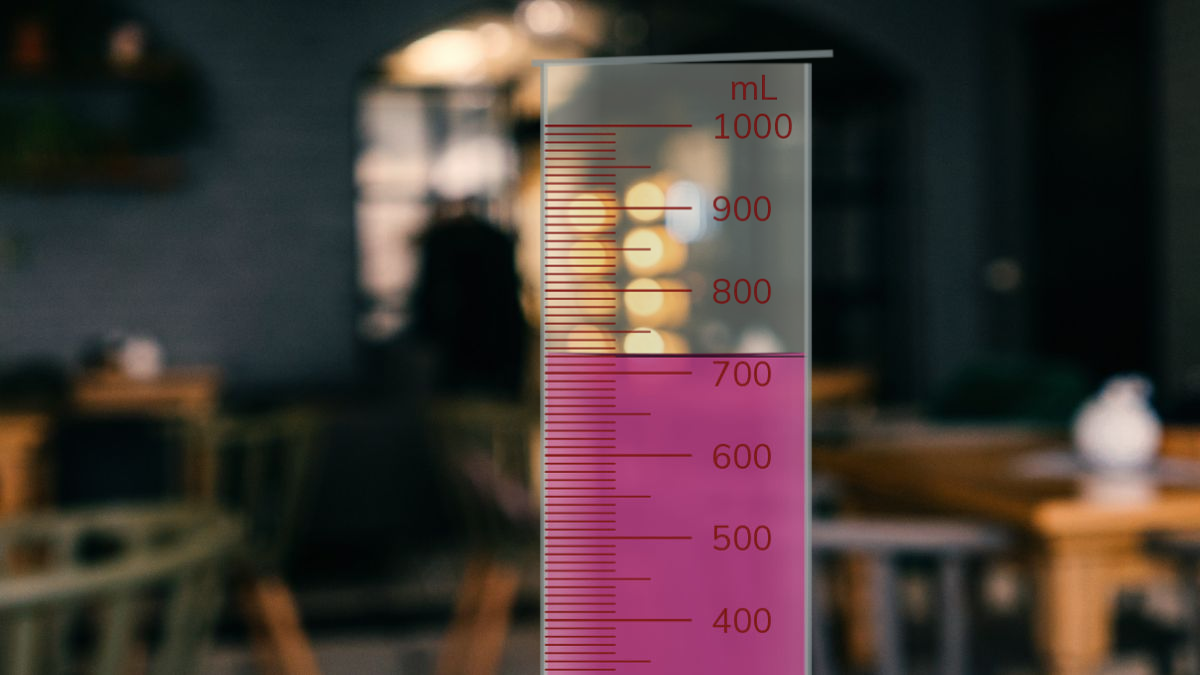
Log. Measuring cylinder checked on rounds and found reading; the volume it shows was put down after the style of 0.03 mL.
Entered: 720 mL
